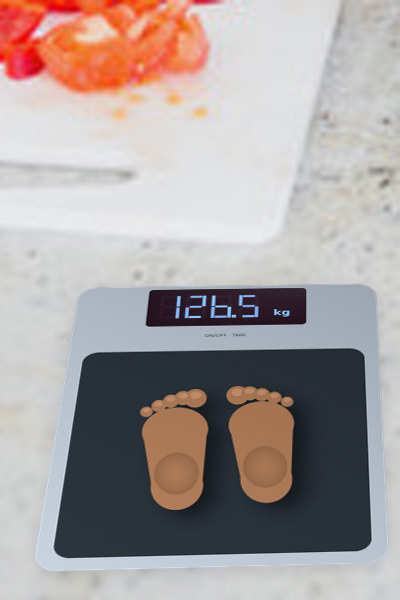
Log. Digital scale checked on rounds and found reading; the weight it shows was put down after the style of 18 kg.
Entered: 126.5 kg
